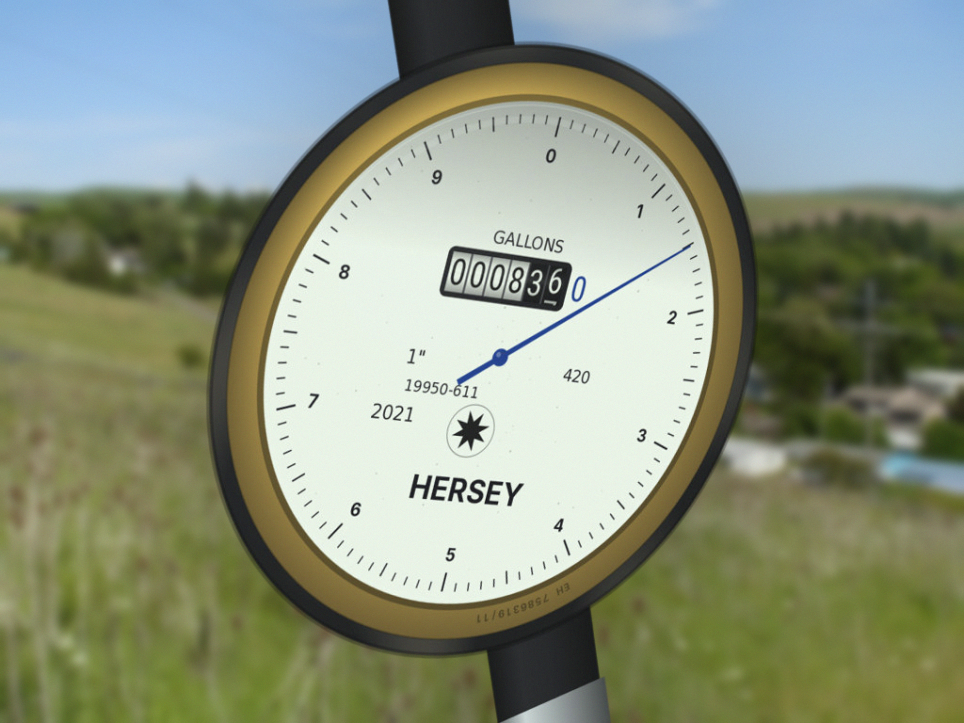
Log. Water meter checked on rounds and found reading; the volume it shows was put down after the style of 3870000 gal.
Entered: 8361.5 gal
